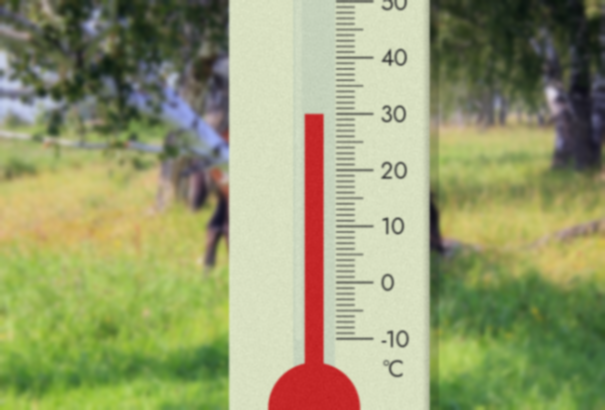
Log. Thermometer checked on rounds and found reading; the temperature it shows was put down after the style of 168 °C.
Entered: 30 °C
